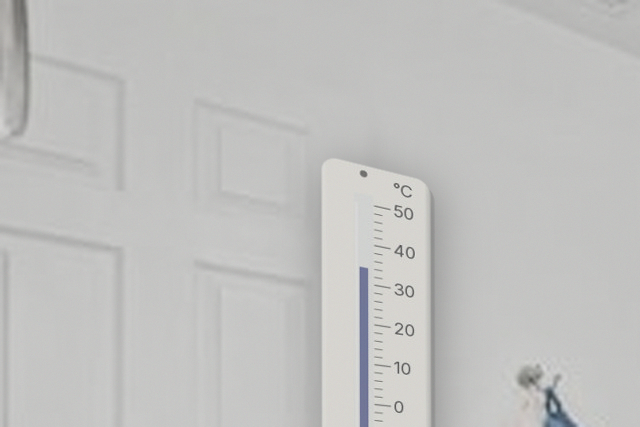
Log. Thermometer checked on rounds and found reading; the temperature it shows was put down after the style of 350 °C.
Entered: 34 °C
